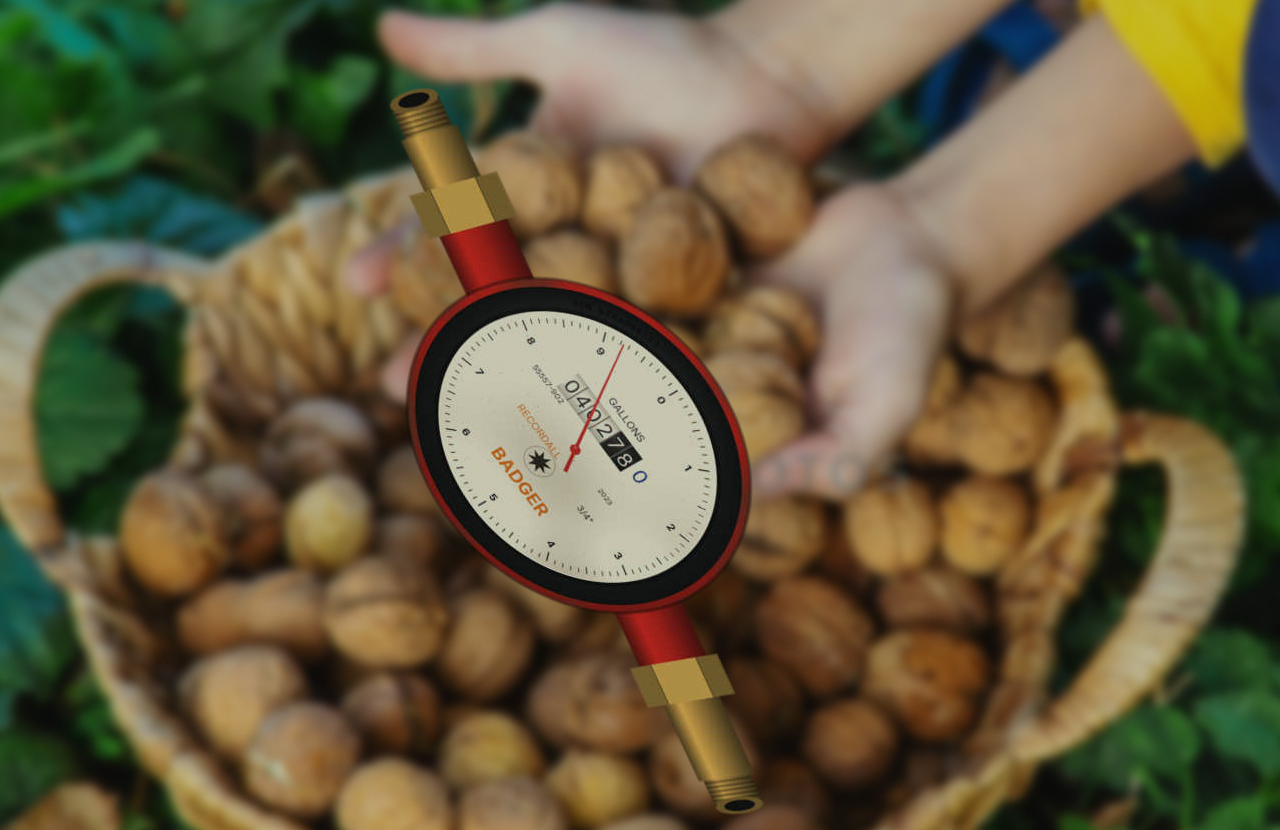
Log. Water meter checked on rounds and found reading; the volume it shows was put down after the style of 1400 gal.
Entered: 402779.2 gal
